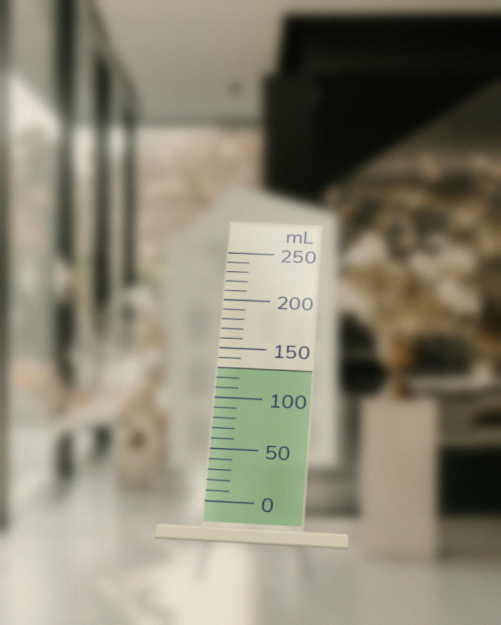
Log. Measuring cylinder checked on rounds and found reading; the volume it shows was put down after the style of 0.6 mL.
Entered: 130 mL
